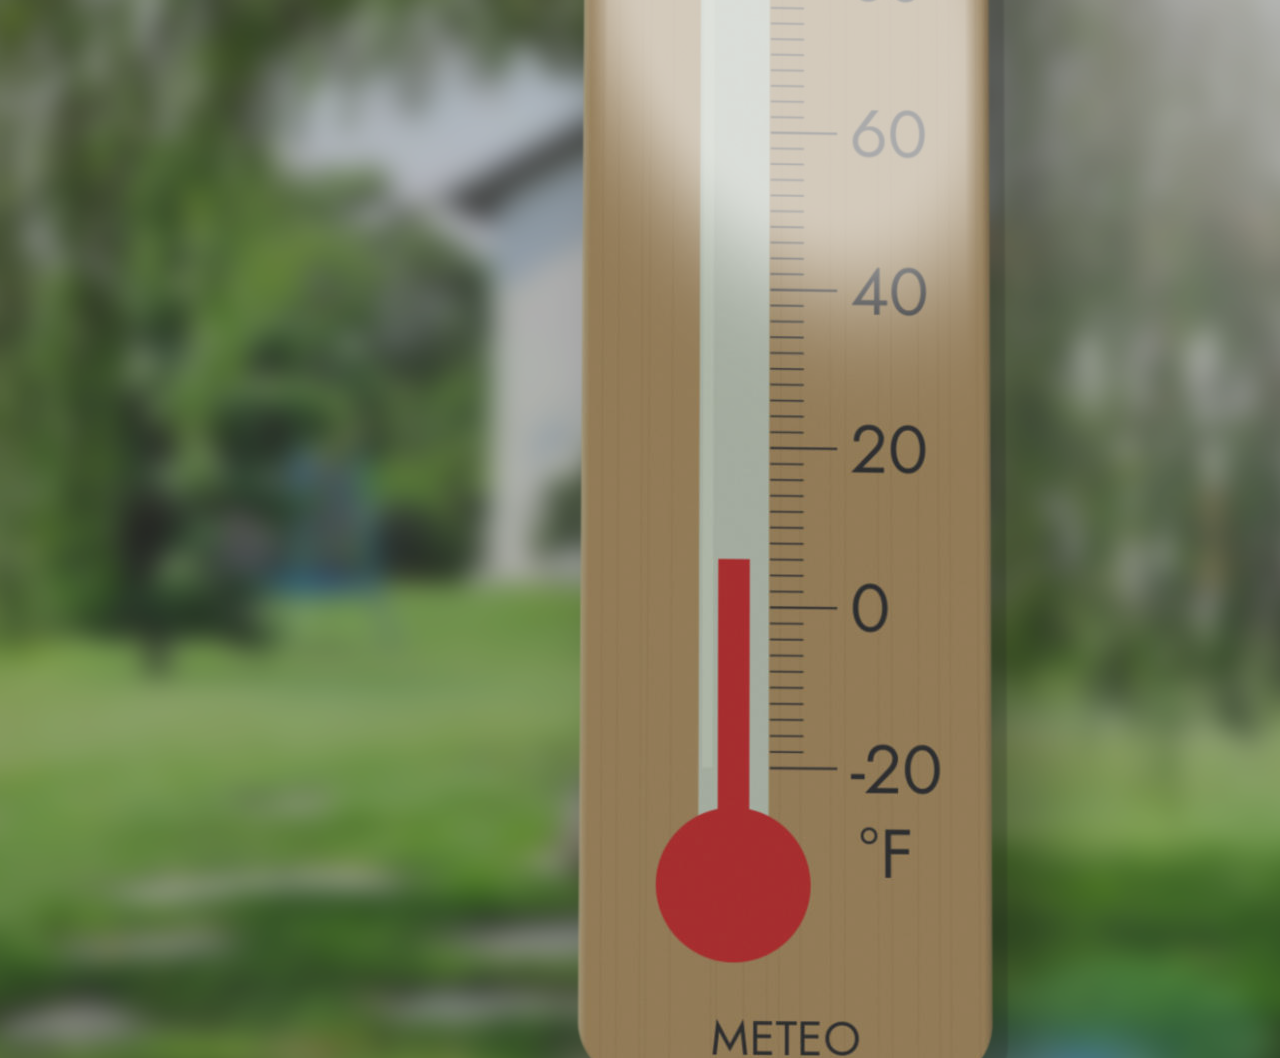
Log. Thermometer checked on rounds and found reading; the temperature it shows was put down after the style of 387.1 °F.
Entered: 6 °F
